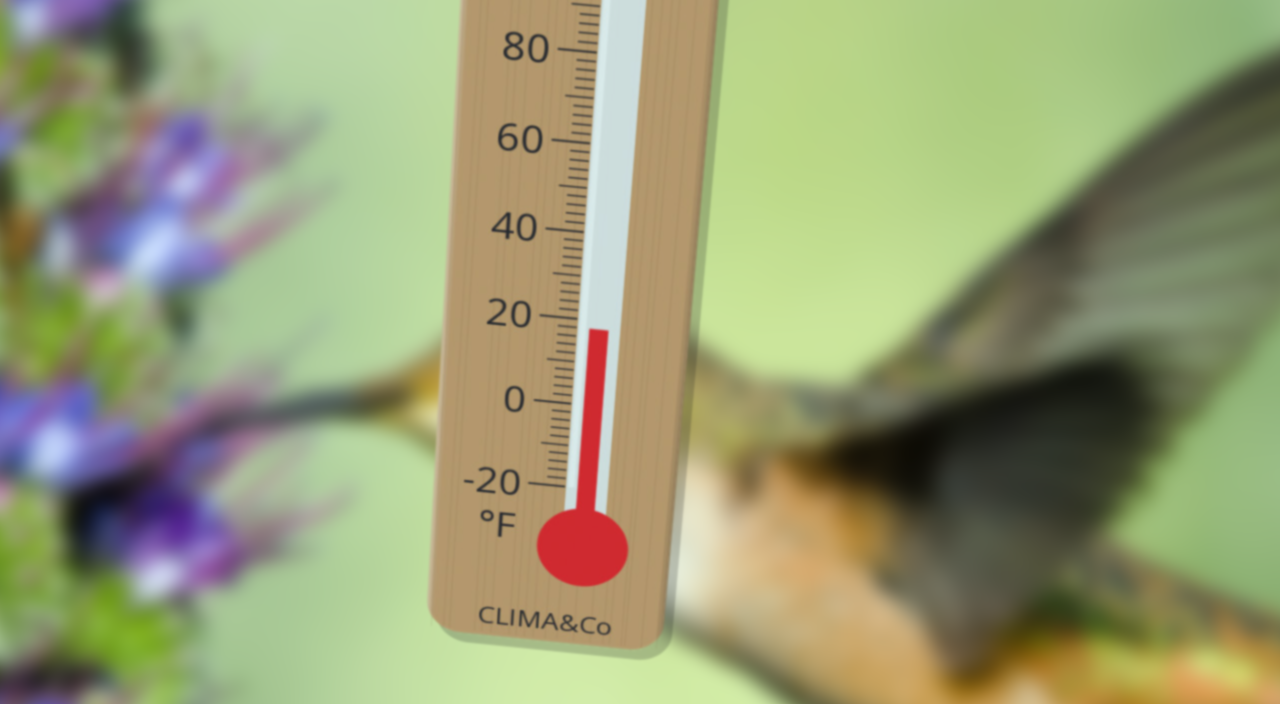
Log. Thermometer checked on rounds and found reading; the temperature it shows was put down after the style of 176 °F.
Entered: 18 °F
